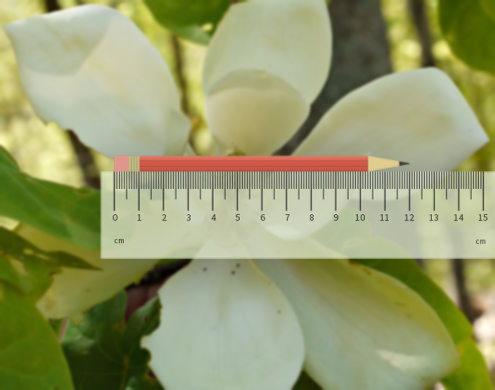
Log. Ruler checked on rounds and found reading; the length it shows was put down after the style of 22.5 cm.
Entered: 12 cm
